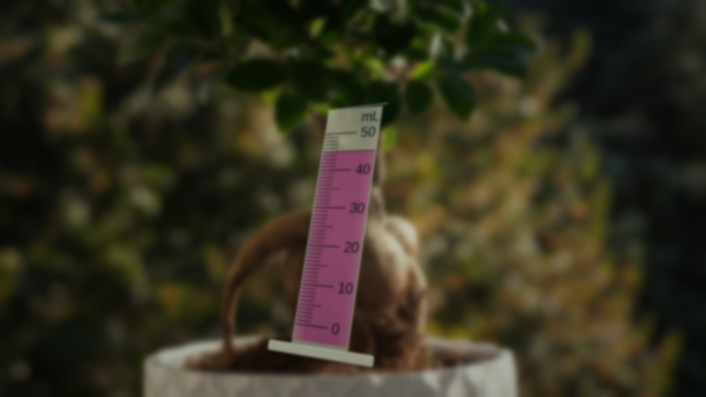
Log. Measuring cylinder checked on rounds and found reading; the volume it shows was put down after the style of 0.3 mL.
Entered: 45 mL
